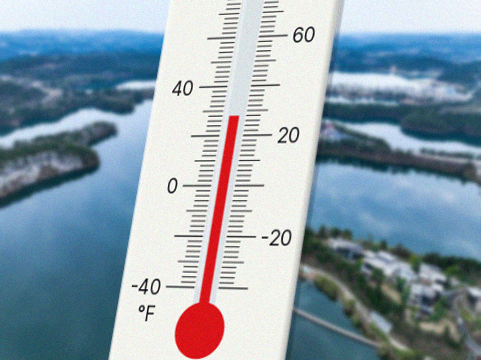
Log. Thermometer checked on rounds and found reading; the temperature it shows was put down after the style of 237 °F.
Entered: 28 °F
